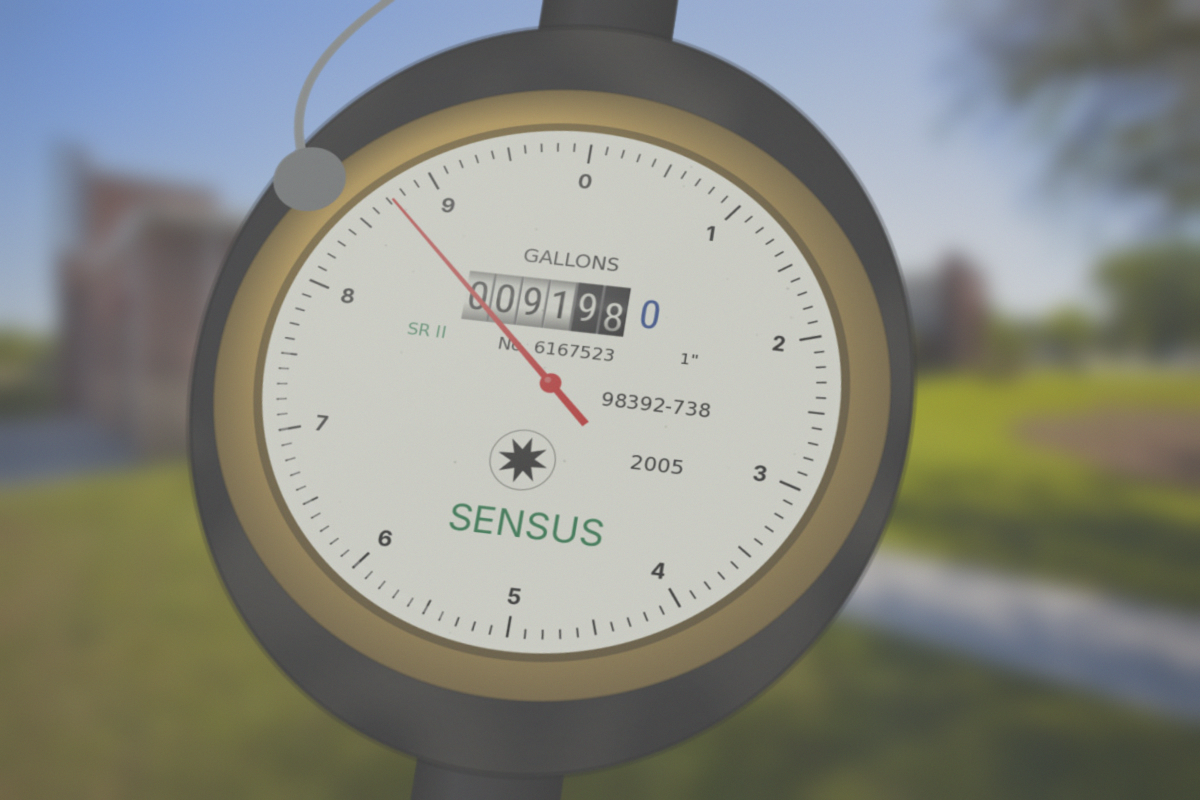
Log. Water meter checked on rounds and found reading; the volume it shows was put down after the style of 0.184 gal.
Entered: 91978.7 gal
